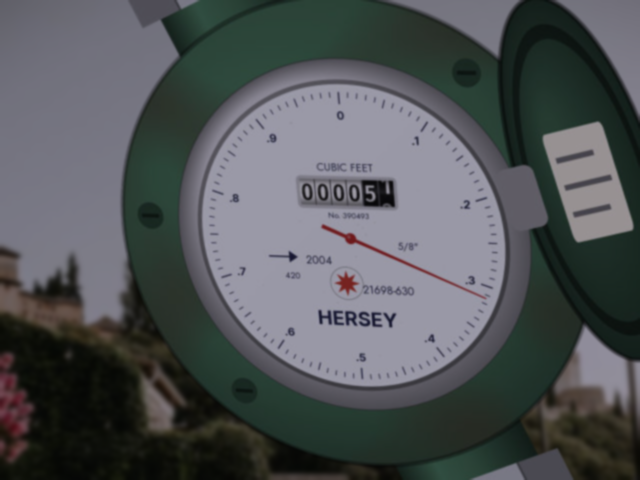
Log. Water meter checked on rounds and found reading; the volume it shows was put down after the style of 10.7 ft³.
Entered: 51.31 ft³
